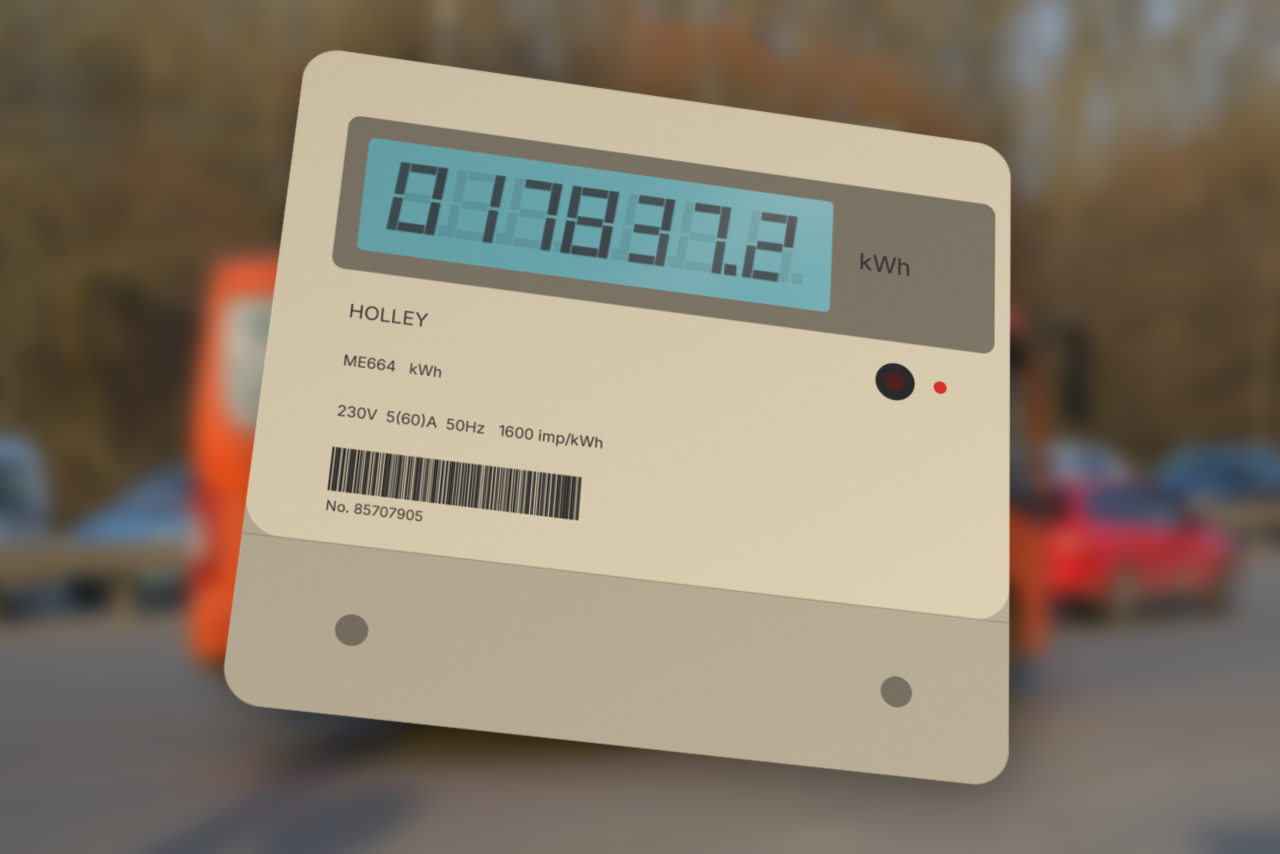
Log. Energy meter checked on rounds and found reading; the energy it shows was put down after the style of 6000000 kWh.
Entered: 17837.2 kWh
